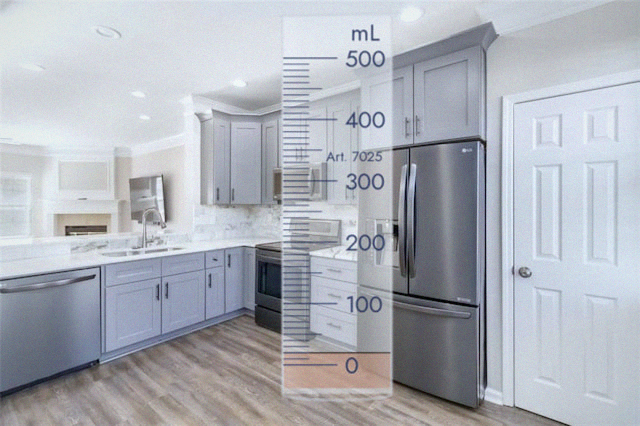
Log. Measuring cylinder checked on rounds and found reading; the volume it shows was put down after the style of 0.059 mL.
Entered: 20 mL
